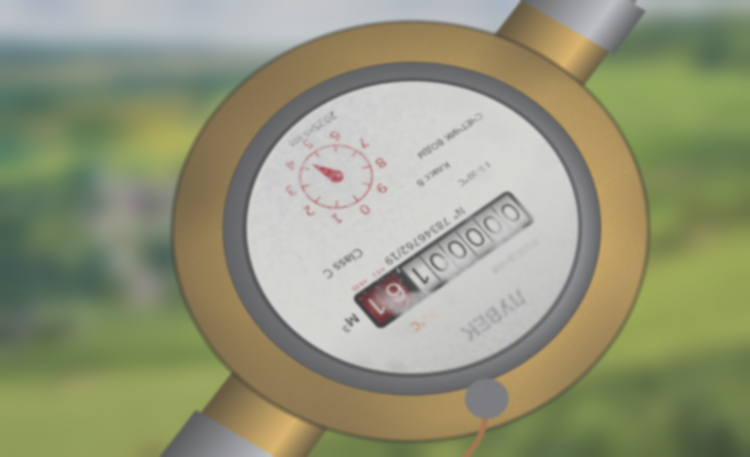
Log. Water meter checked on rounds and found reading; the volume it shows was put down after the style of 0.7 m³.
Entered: 1.614 m³
